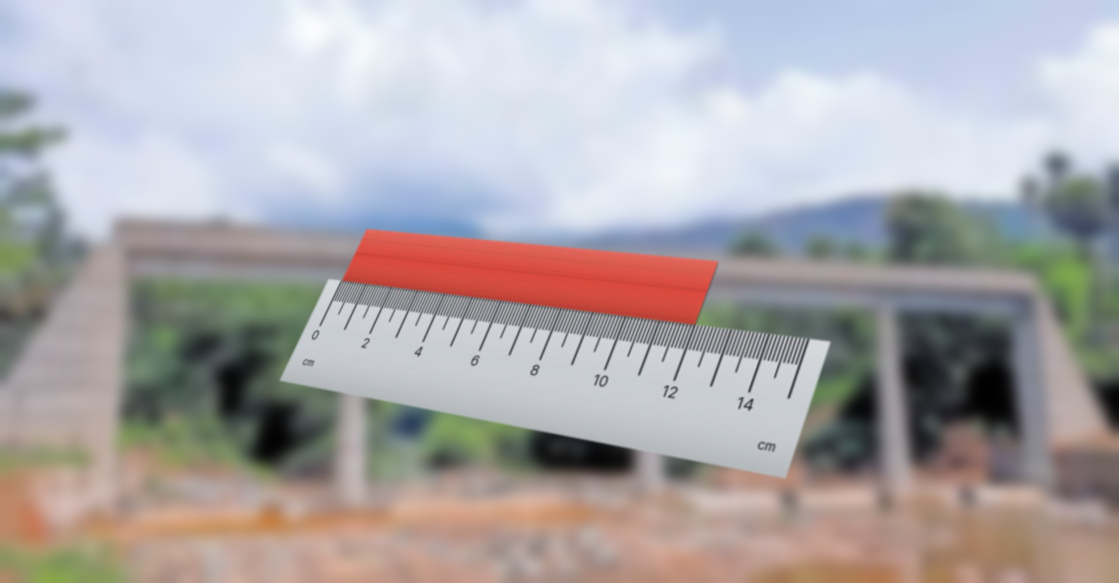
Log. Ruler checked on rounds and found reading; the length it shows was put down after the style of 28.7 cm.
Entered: 12 cm
